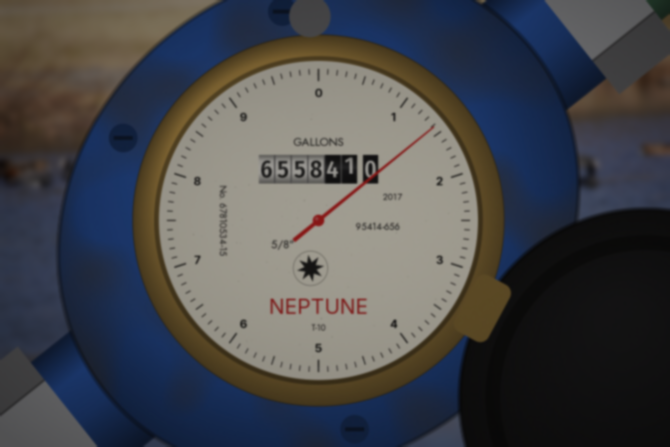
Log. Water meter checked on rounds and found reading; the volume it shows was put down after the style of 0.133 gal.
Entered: 6558411.4 gal
